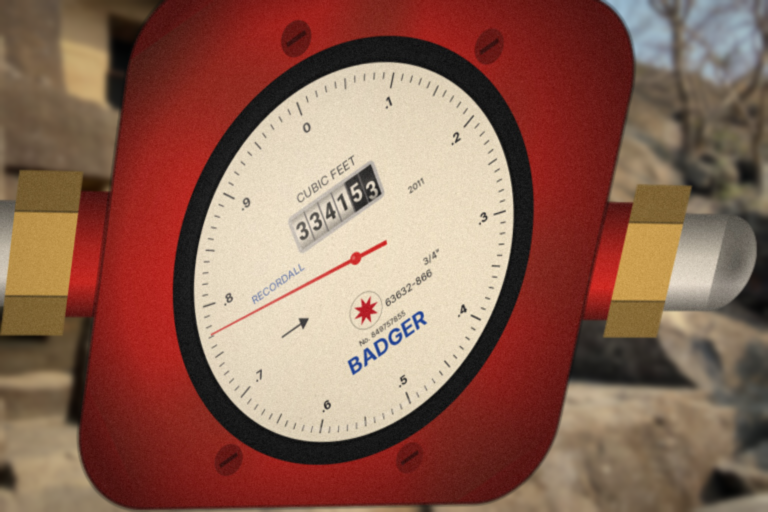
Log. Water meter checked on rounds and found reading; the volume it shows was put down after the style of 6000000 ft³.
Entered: 334152.77 ft³
